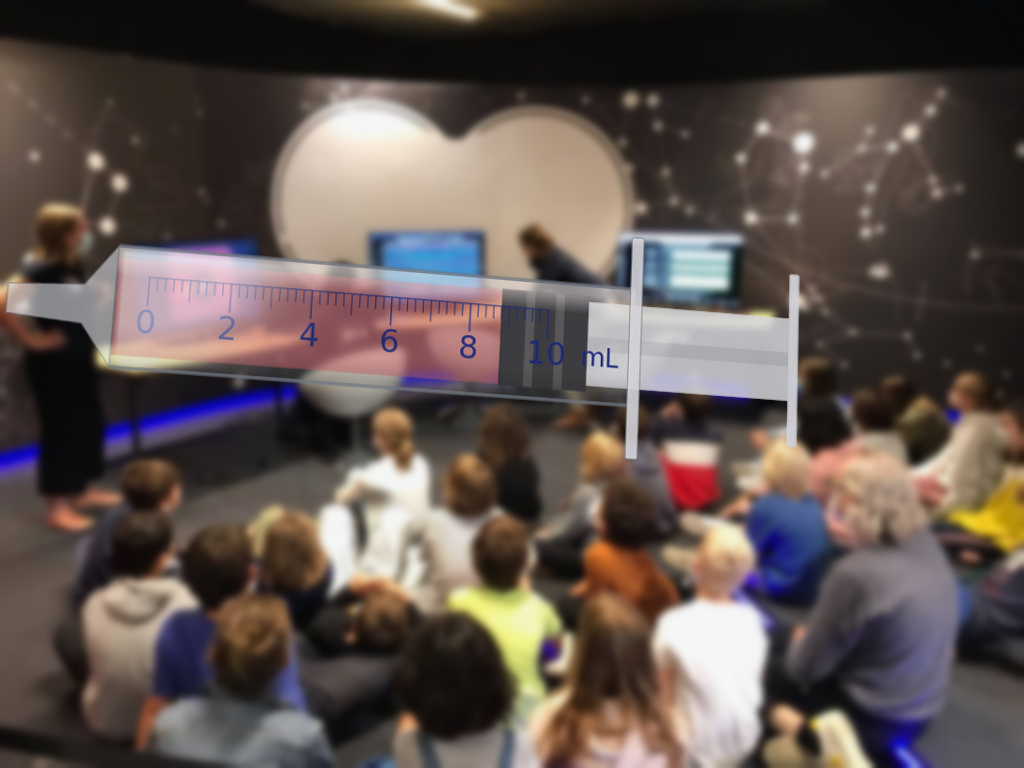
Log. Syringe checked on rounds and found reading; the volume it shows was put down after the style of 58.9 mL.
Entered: 8.8 mL
